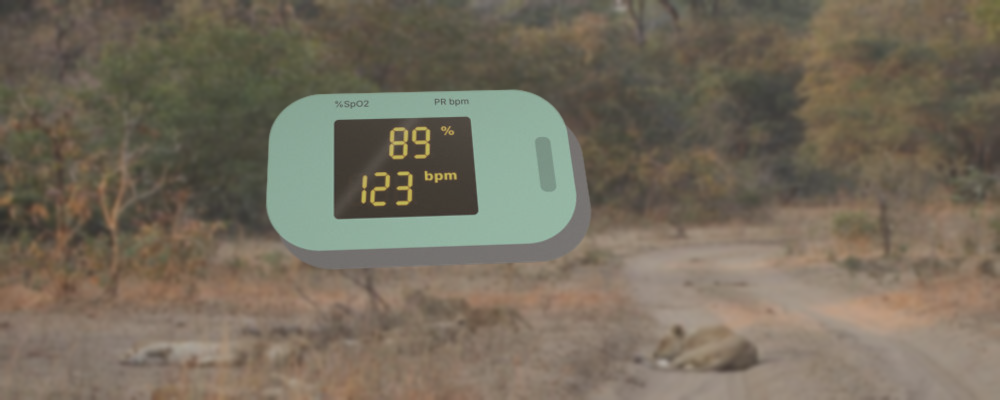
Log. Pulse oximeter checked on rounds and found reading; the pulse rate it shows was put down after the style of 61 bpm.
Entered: 123 bpm
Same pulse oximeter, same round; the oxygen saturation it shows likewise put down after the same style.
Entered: 89 %
